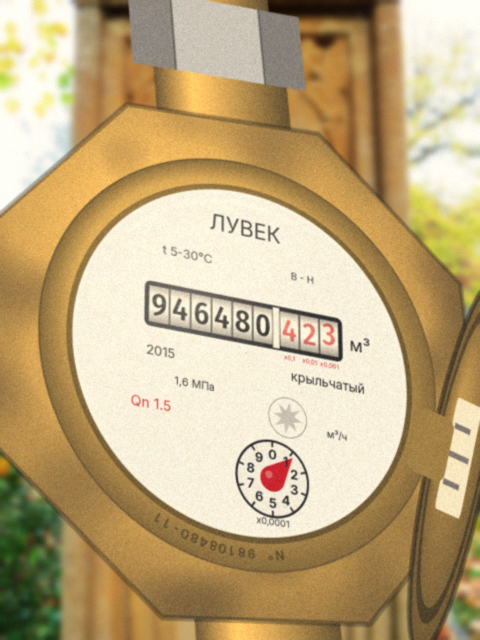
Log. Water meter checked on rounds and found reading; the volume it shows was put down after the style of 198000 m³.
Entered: 946480.4231 m³
